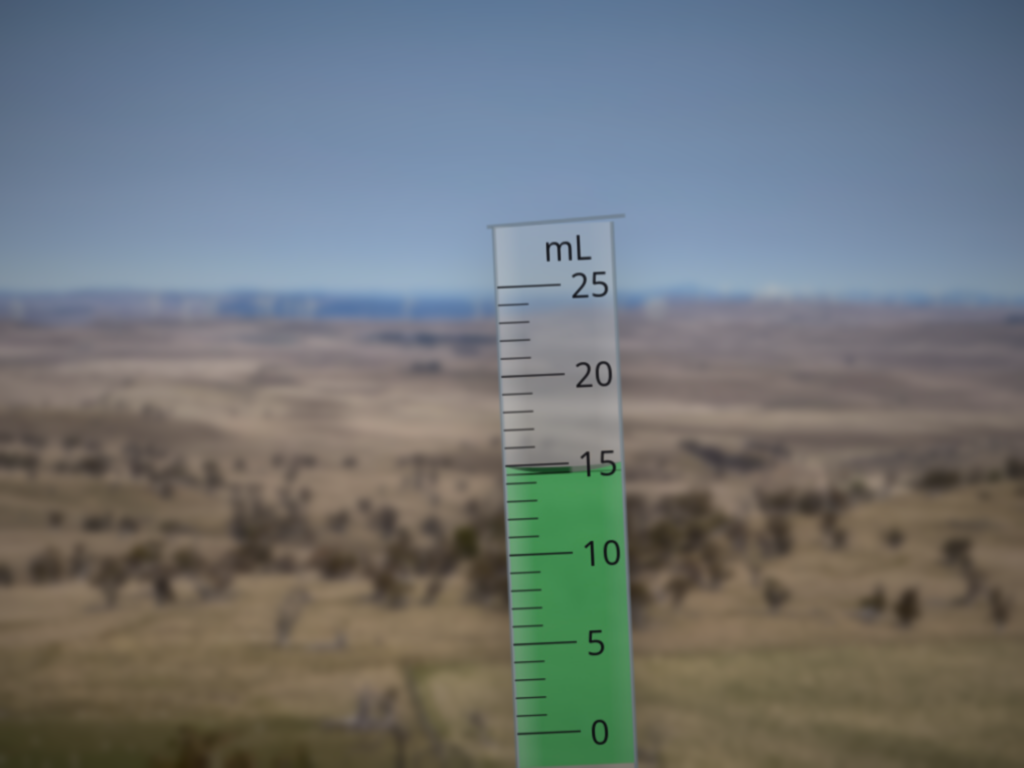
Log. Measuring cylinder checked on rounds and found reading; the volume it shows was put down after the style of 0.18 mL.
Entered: 14.5 mL
